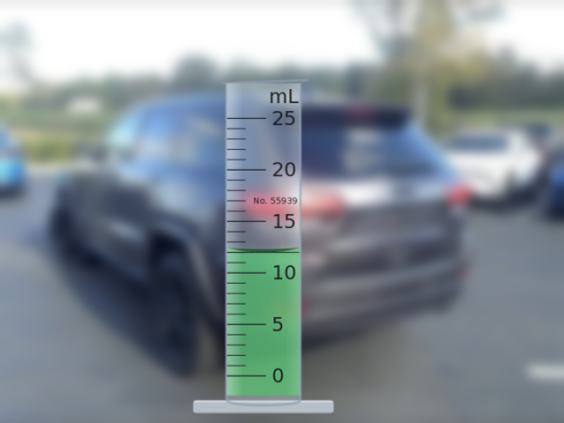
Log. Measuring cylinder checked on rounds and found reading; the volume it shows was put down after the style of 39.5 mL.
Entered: 12 mL
